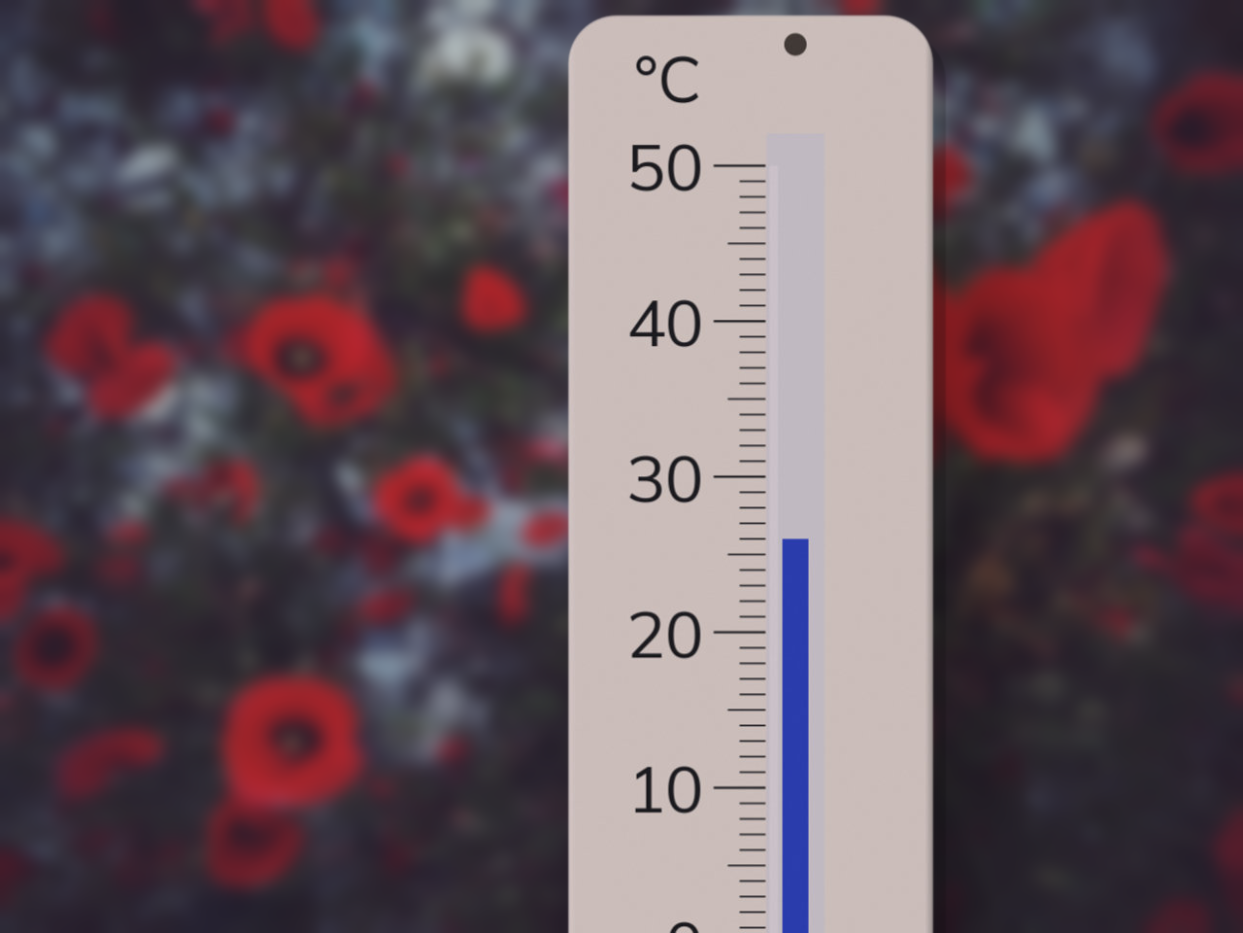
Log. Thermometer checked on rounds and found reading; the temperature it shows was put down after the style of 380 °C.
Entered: 26 °C
